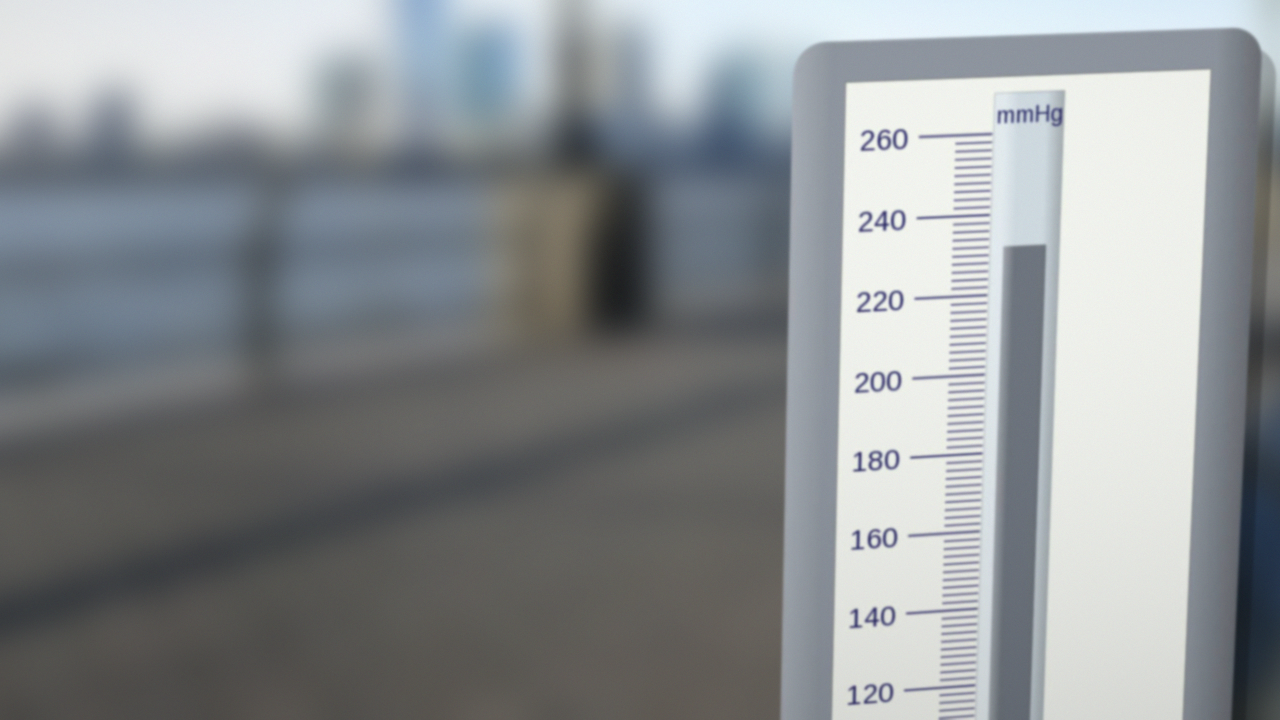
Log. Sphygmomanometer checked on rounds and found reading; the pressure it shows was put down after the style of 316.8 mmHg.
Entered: 232 mmHg
